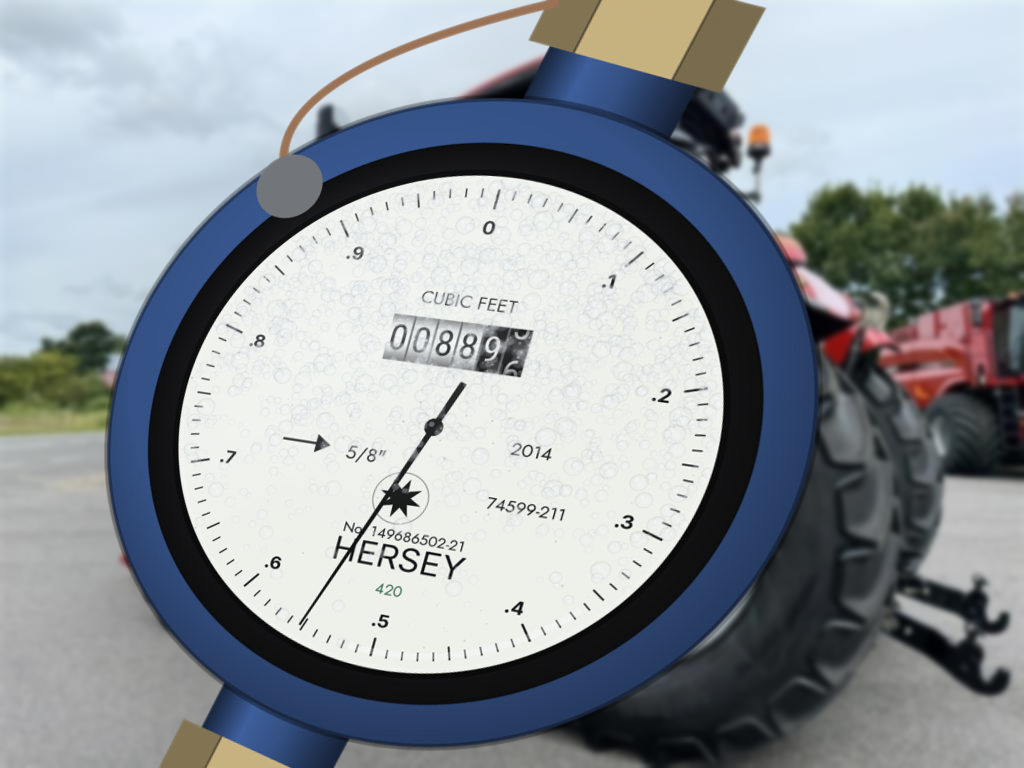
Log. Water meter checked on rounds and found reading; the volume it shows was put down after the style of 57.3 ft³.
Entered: 8895.55 ft³
